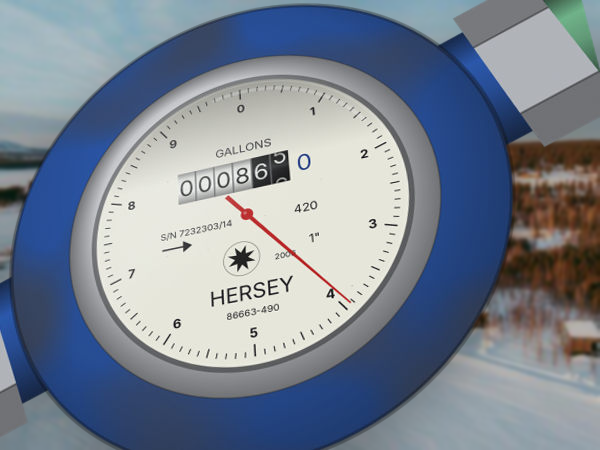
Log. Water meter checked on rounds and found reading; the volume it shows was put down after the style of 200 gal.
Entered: 8653.9 gal
